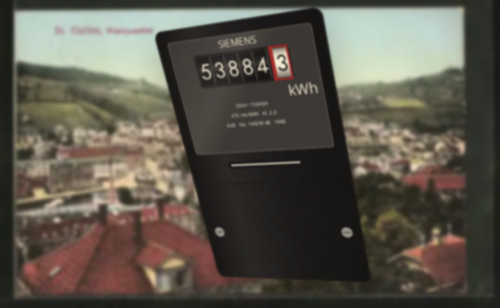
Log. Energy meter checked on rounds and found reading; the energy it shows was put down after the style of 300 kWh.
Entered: 53884.3 kWh
